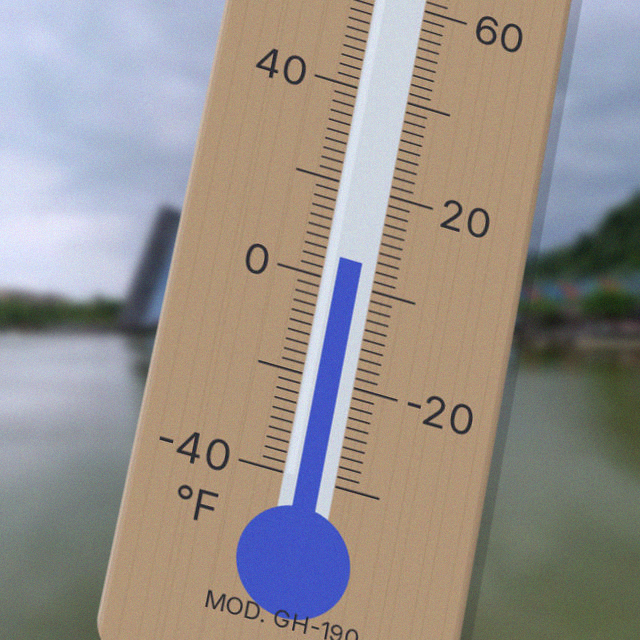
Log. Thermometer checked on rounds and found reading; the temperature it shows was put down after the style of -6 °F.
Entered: 5 °F
